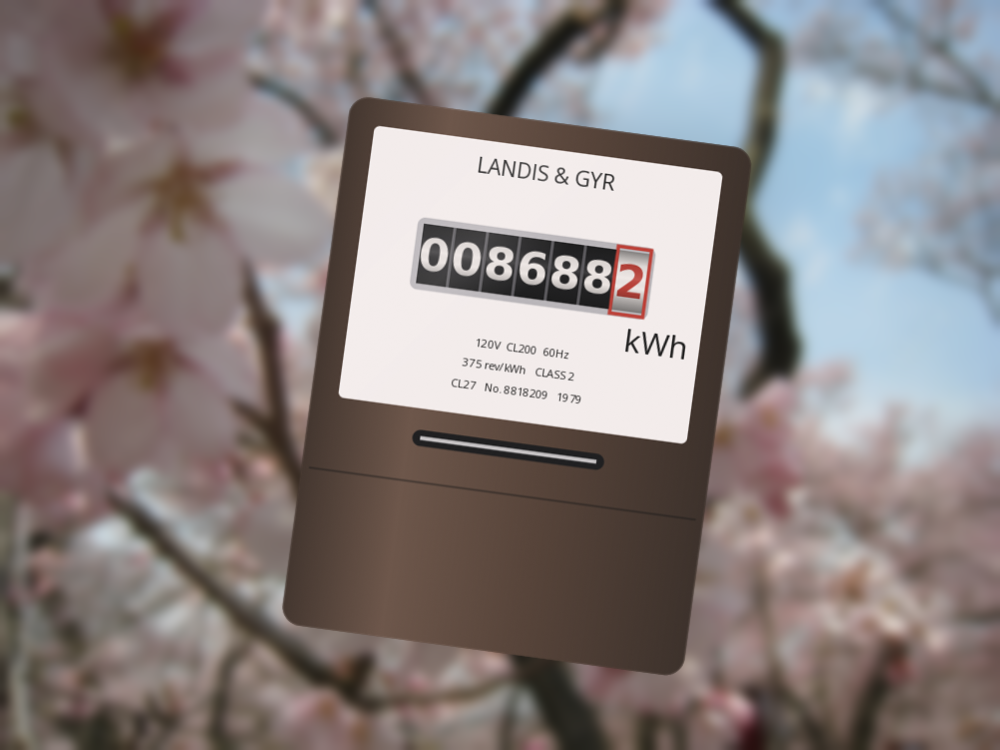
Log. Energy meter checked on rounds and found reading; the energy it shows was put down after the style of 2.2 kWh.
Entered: 8688.2 kWh
